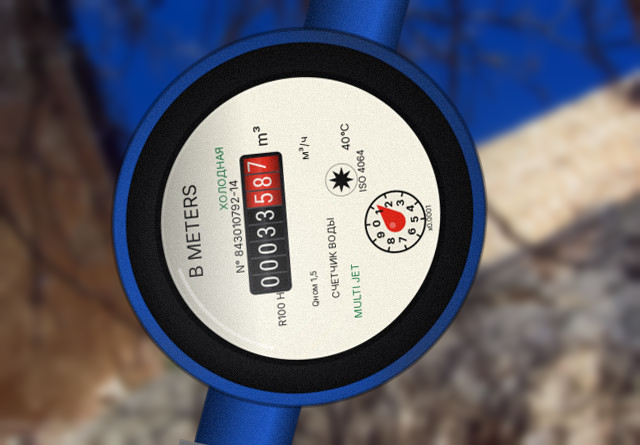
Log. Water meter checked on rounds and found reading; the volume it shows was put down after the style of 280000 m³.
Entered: 33.5871 m³
